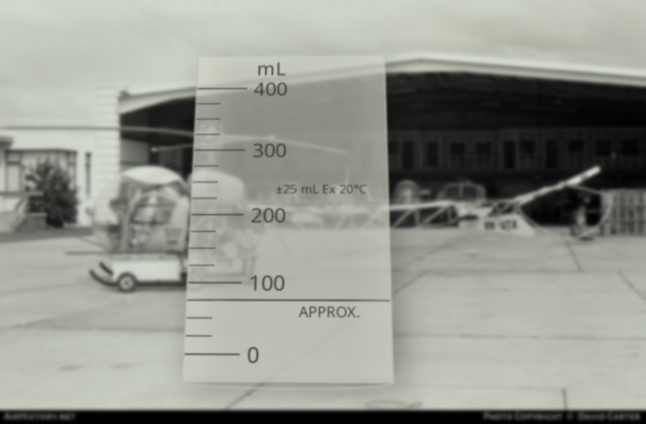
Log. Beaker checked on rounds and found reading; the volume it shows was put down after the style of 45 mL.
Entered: 75 mL
